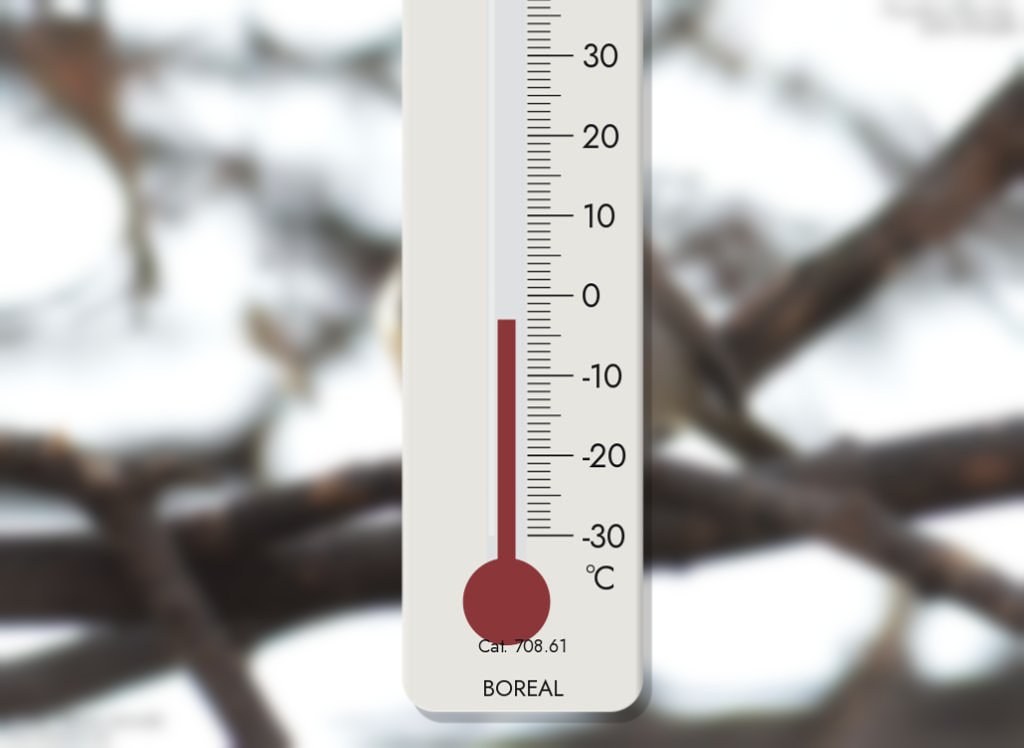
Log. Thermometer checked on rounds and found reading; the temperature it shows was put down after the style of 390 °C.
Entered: -3 °C
